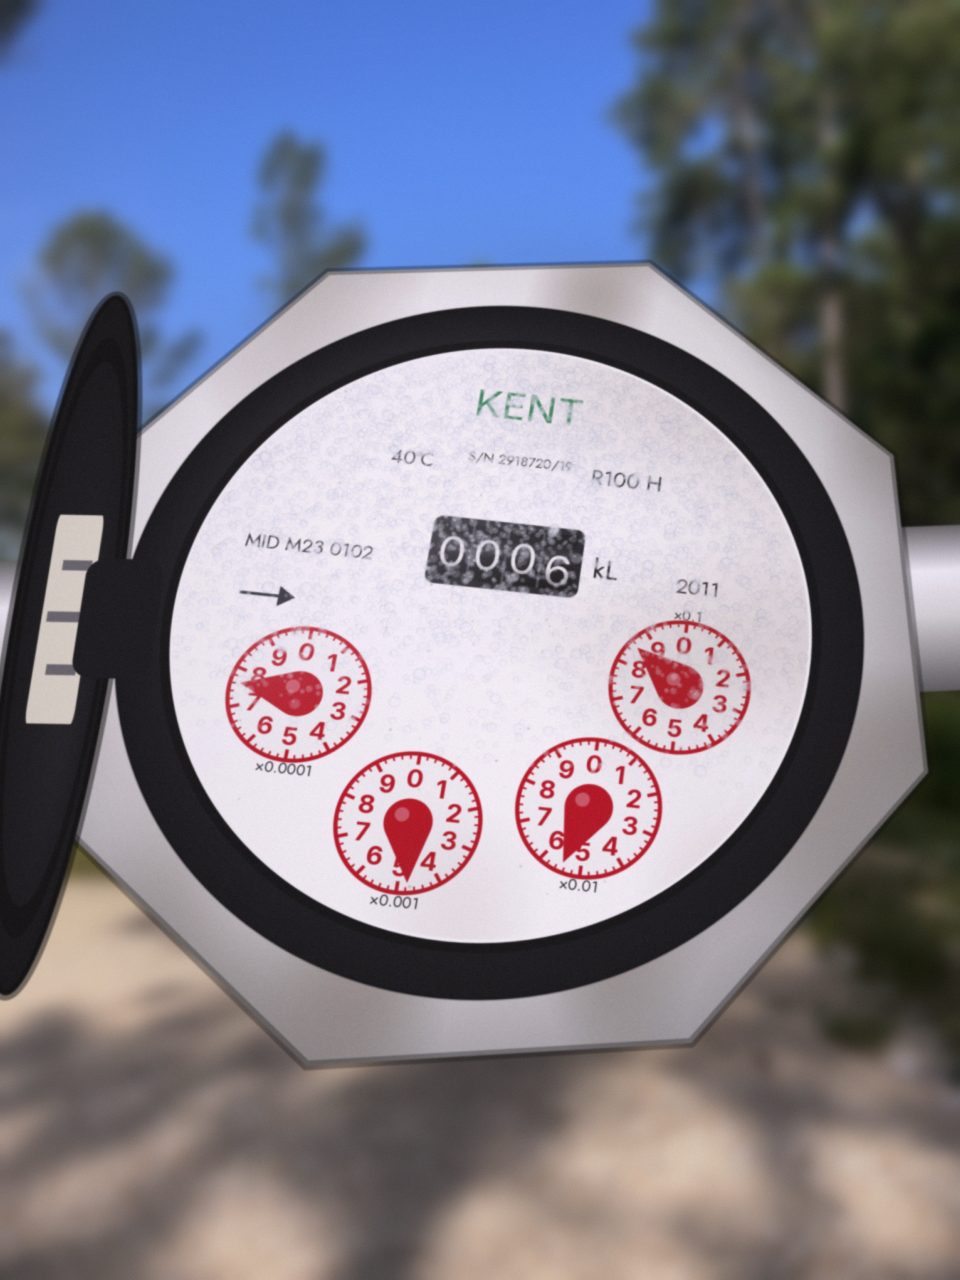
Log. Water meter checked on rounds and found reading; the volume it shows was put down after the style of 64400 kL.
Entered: 5.8547 kL
